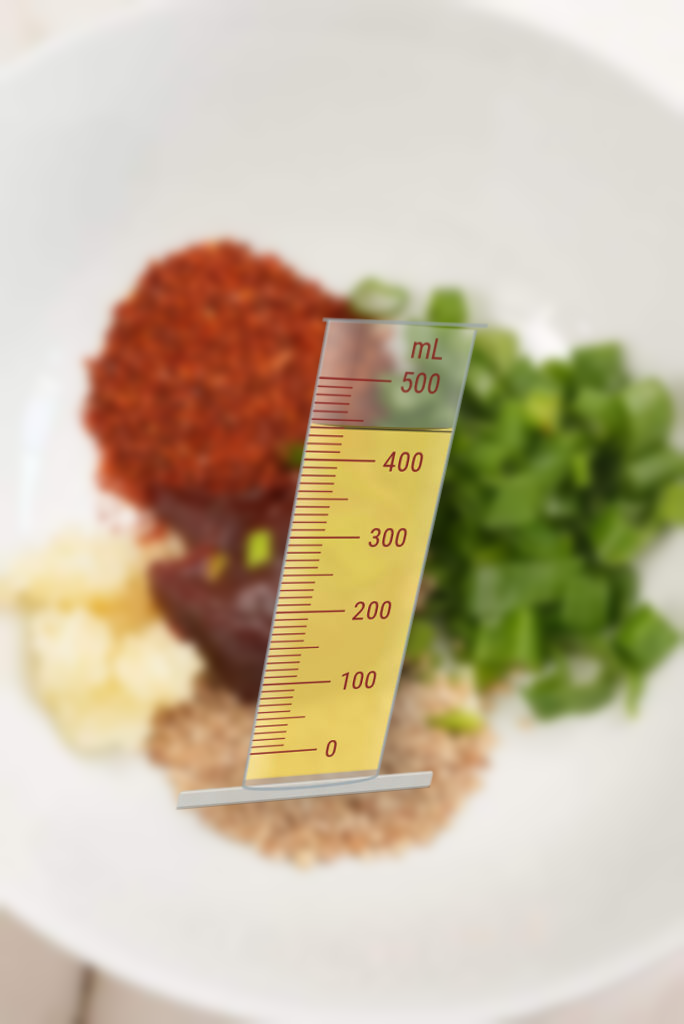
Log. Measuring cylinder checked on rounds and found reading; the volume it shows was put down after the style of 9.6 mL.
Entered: 440 mL
